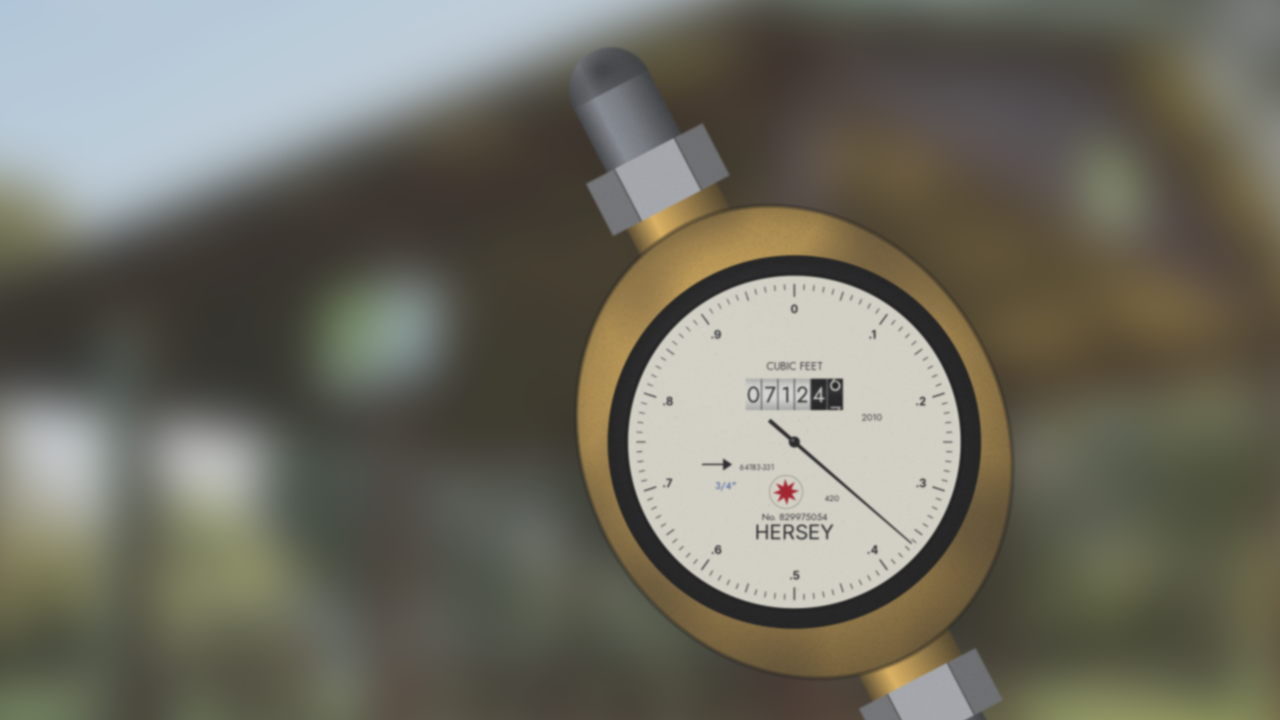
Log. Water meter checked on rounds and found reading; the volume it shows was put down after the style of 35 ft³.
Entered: 71246.36 ft³
